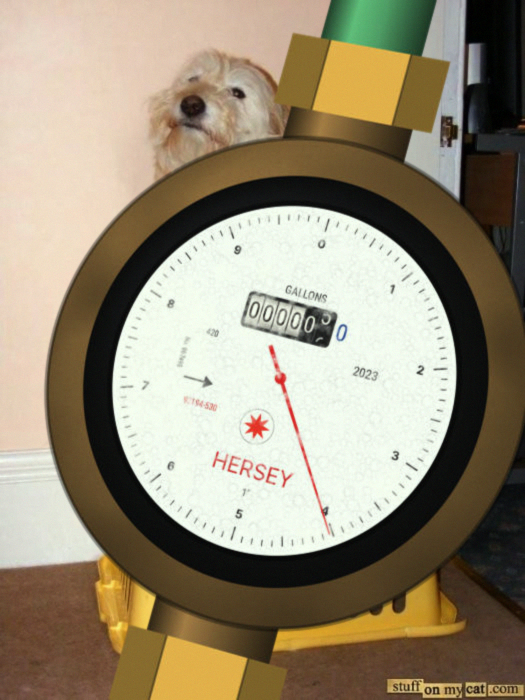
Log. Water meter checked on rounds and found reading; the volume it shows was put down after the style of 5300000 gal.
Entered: 54.0 gal
